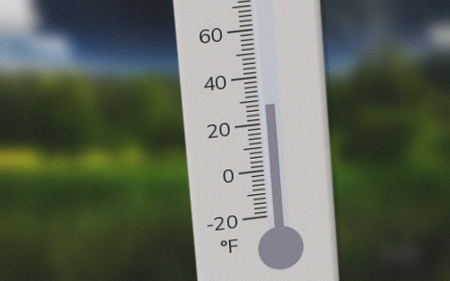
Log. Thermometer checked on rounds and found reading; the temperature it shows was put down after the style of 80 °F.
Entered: 28 °F
